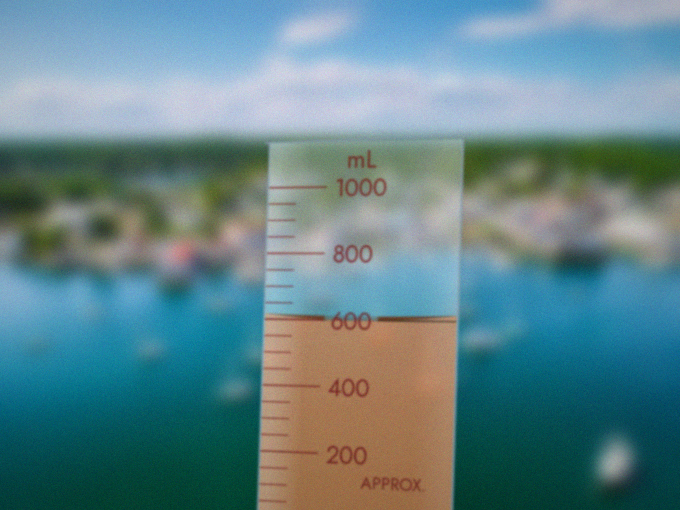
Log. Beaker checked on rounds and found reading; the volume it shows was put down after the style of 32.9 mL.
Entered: 600 mL
